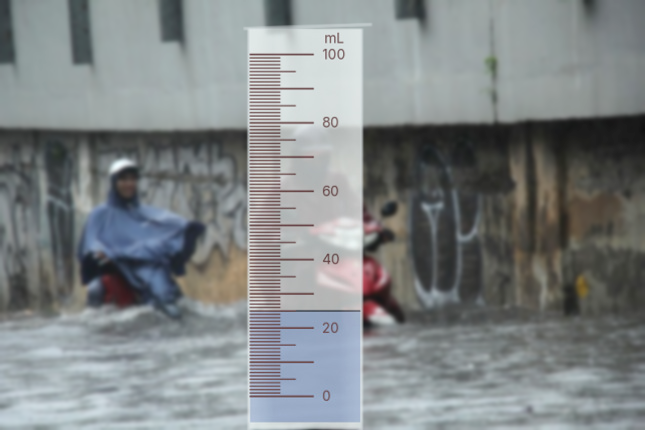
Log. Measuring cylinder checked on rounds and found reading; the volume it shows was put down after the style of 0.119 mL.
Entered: 25 mL
